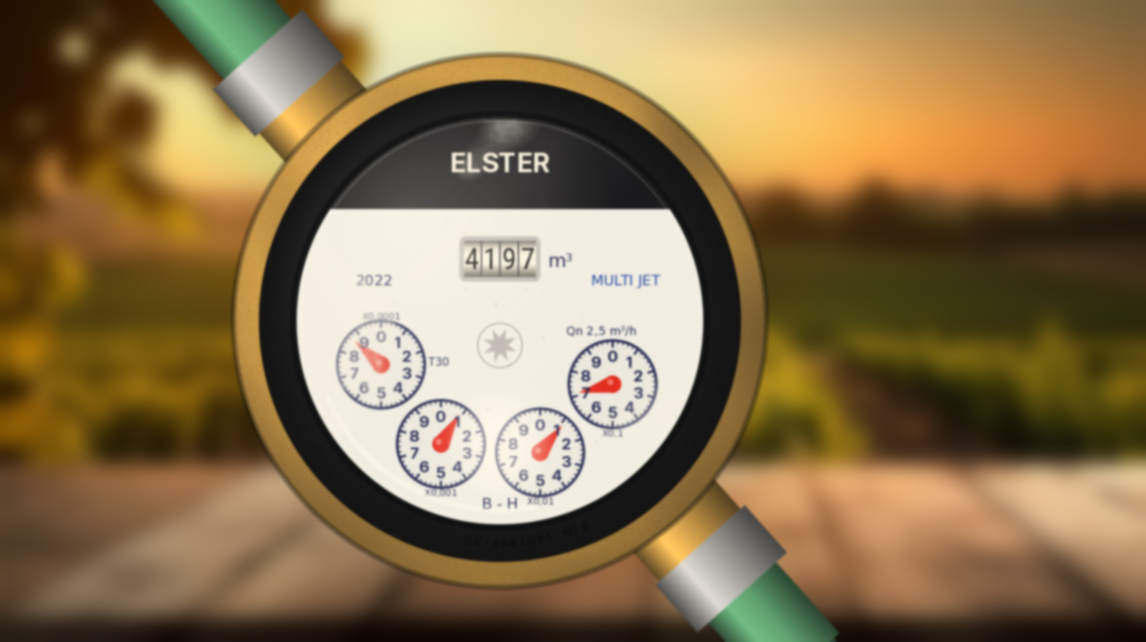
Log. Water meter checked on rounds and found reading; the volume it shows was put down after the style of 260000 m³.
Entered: 4197.7108 m³
